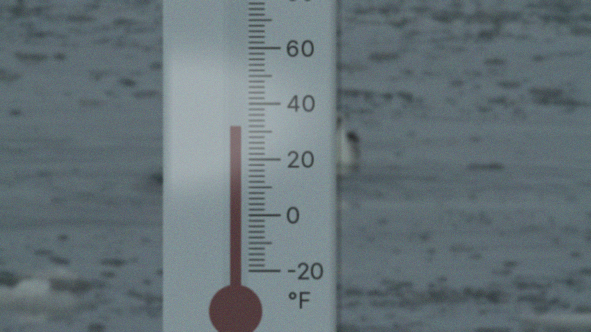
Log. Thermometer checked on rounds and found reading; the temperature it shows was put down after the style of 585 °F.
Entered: 32 °F
